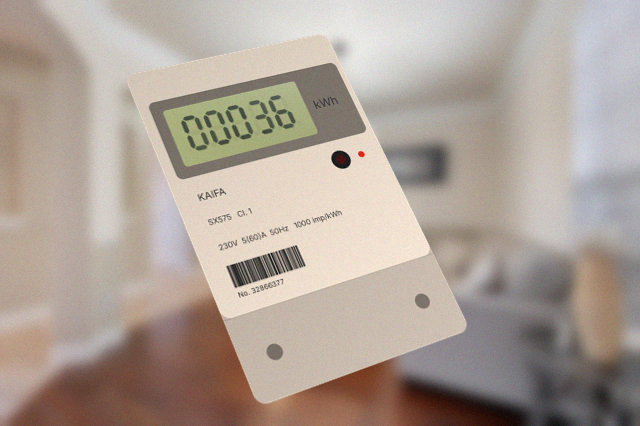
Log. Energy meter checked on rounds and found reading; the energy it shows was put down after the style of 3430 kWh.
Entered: 36 kWh
